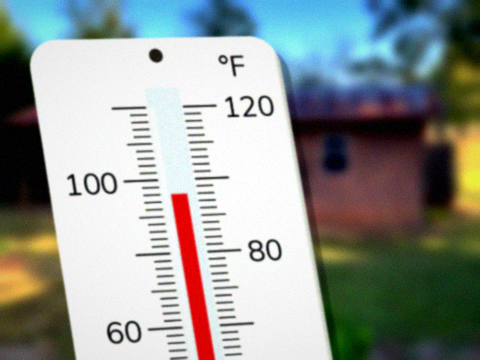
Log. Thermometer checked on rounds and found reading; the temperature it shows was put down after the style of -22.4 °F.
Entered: 96 °F
